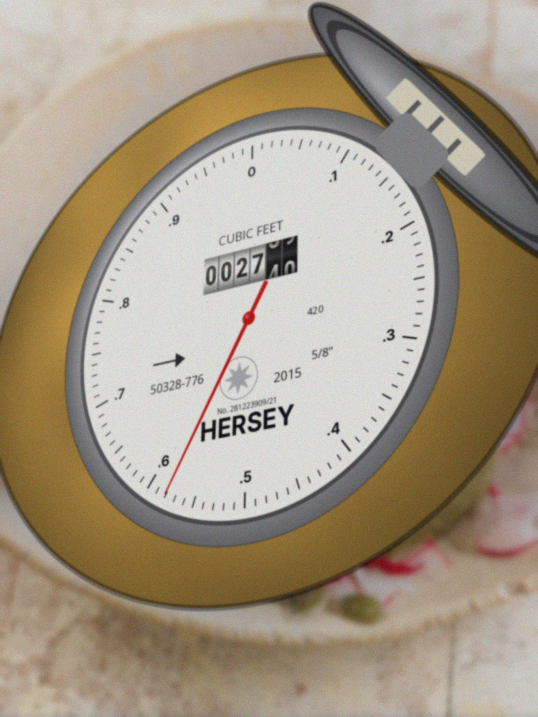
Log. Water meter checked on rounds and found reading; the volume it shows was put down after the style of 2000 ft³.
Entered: 2739.58 ft³
